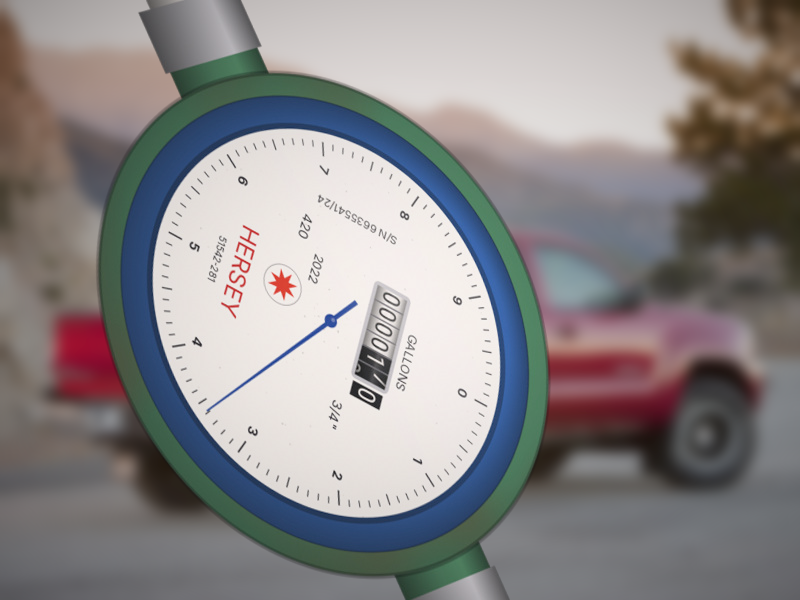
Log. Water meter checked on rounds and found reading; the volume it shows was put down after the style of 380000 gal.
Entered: 173.4 gal
